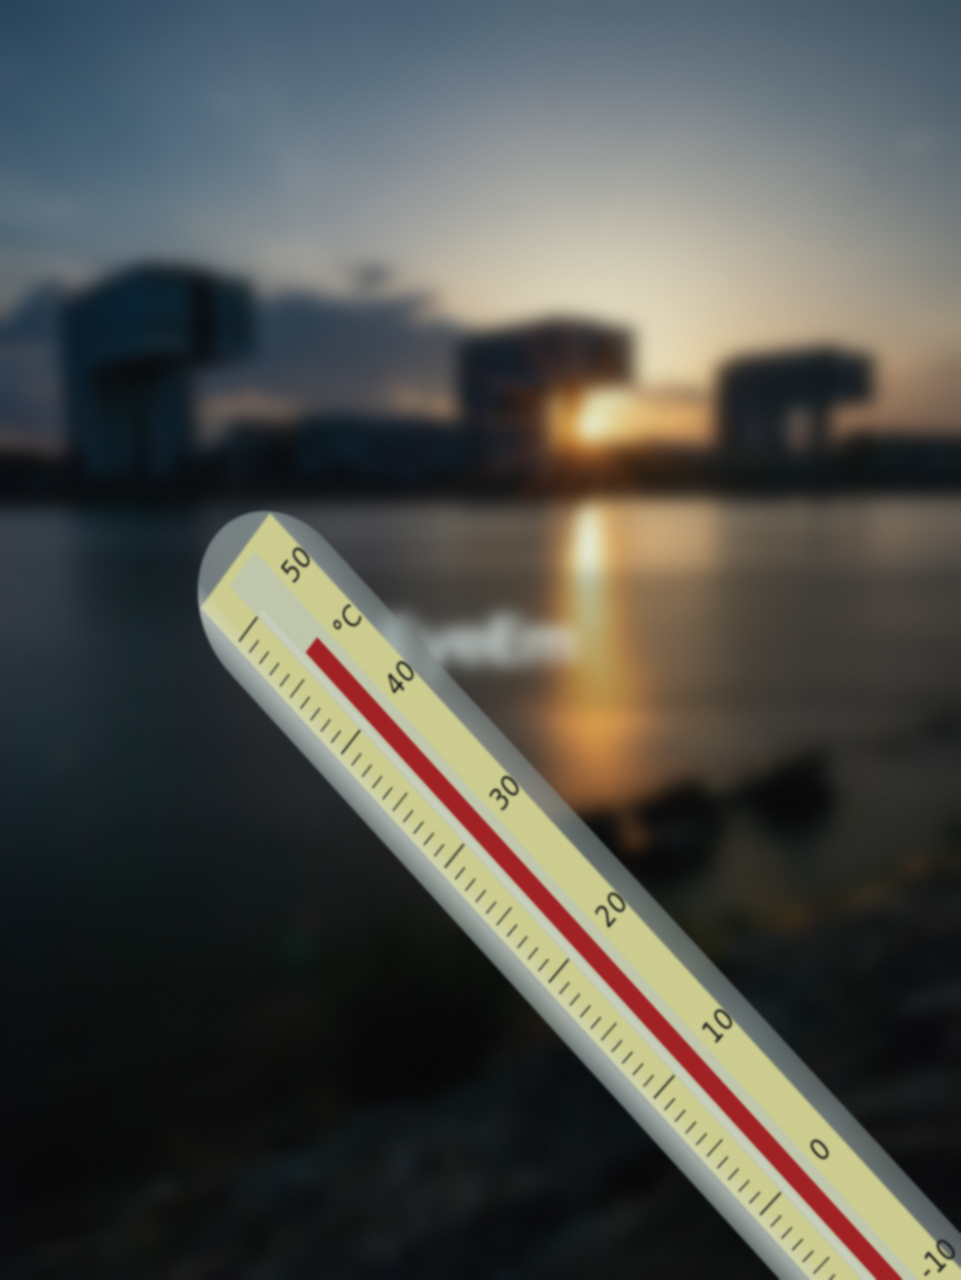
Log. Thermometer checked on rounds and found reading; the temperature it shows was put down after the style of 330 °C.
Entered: 46 °C
